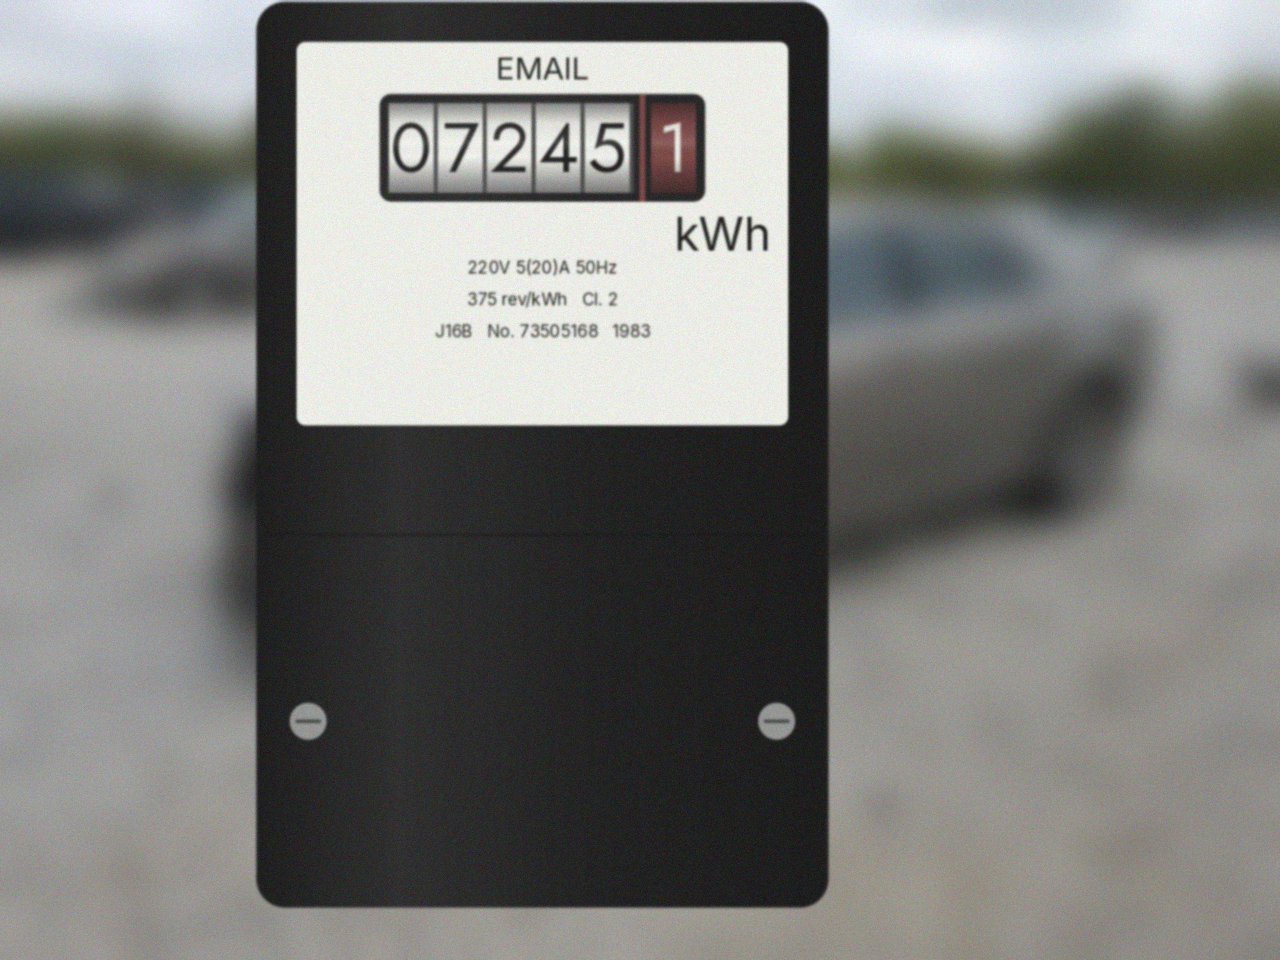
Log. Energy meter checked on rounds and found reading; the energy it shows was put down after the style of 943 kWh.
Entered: 7245.1 kWh
